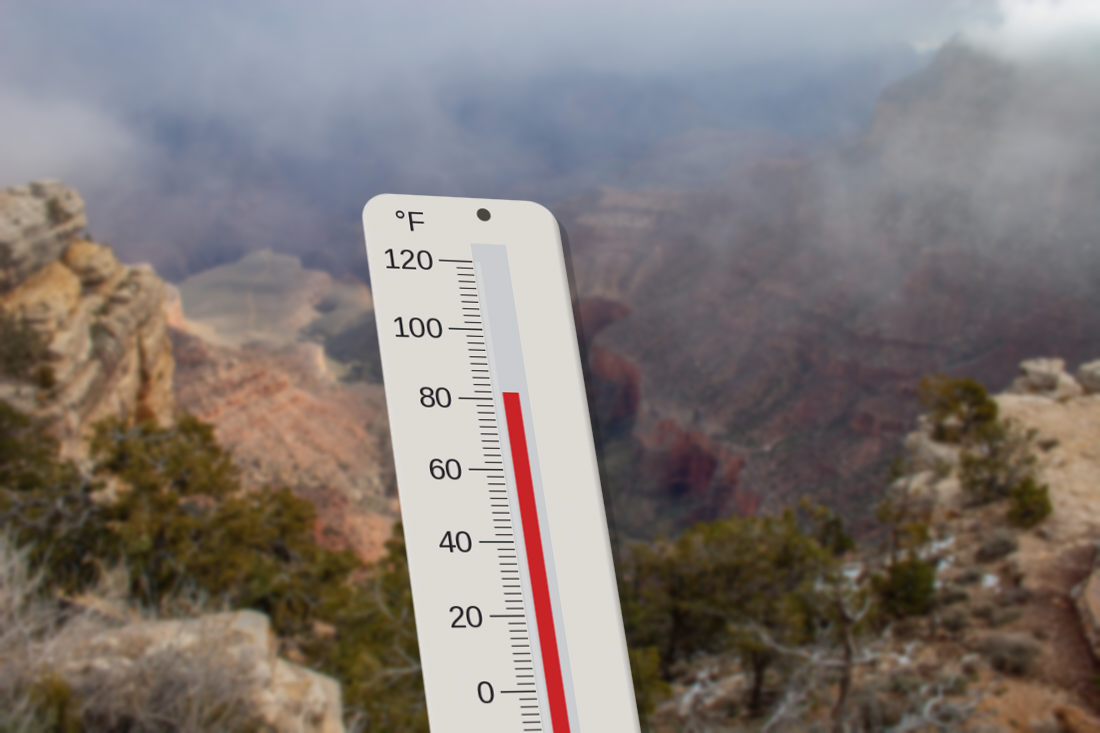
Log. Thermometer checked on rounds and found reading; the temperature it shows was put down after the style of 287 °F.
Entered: 82 °F
